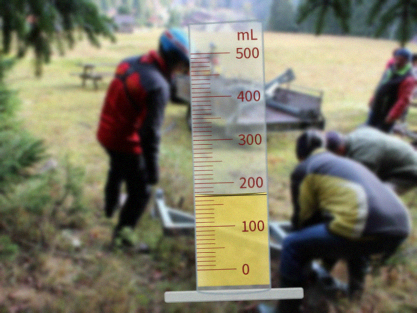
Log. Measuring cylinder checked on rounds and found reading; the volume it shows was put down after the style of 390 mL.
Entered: 170 mL
